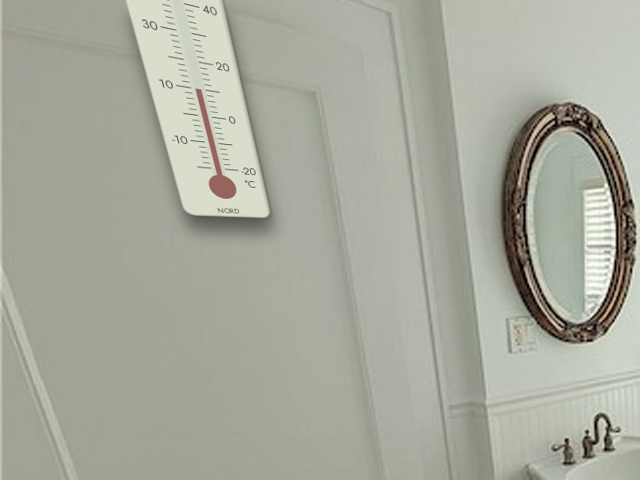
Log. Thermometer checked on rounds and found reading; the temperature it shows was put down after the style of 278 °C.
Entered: 10 °C
